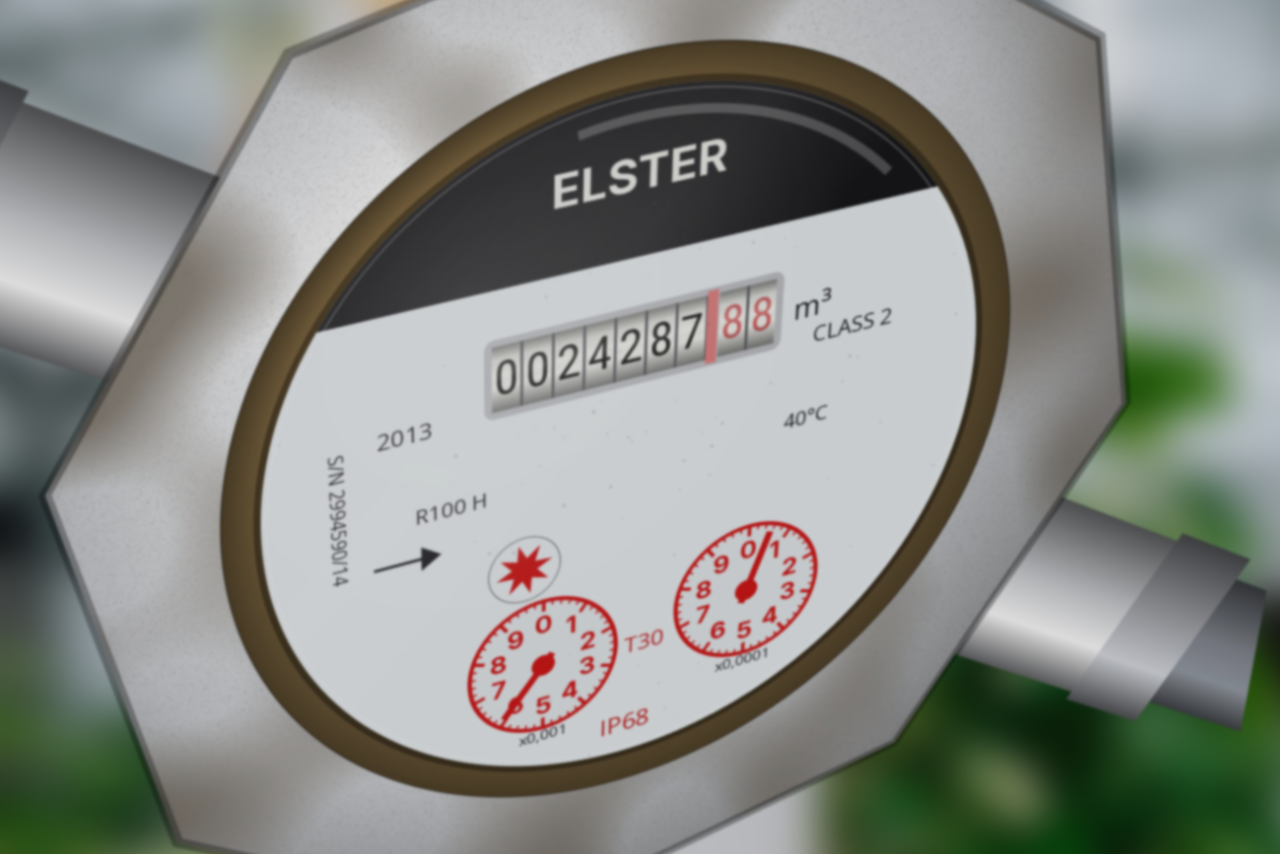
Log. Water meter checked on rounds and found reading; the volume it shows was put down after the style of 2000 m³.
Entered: 24287.8860 m³
